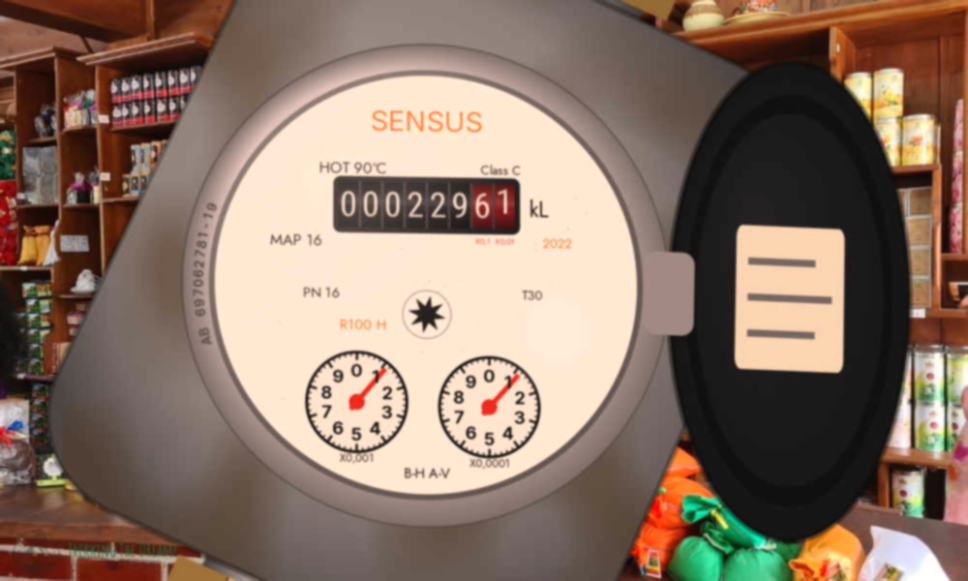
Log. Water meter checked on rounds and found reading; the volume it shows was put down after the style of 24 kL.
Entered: 229.6111 kL
